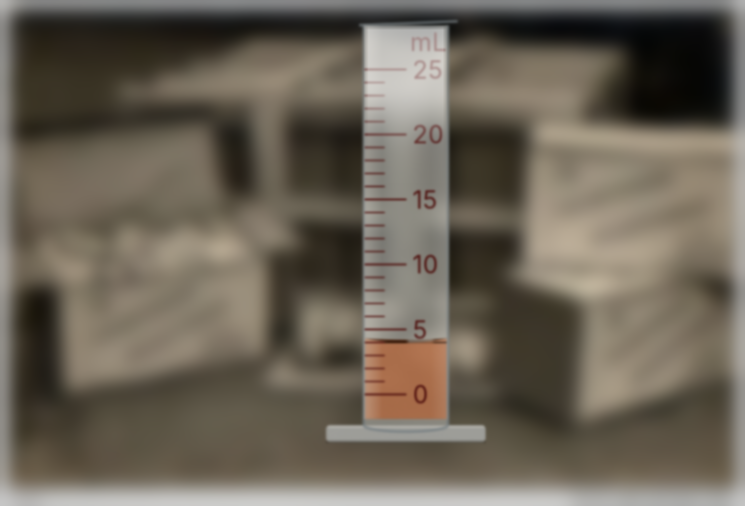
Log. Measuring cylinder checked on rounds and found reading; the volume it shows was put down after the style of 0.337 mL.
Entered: 4 mL
